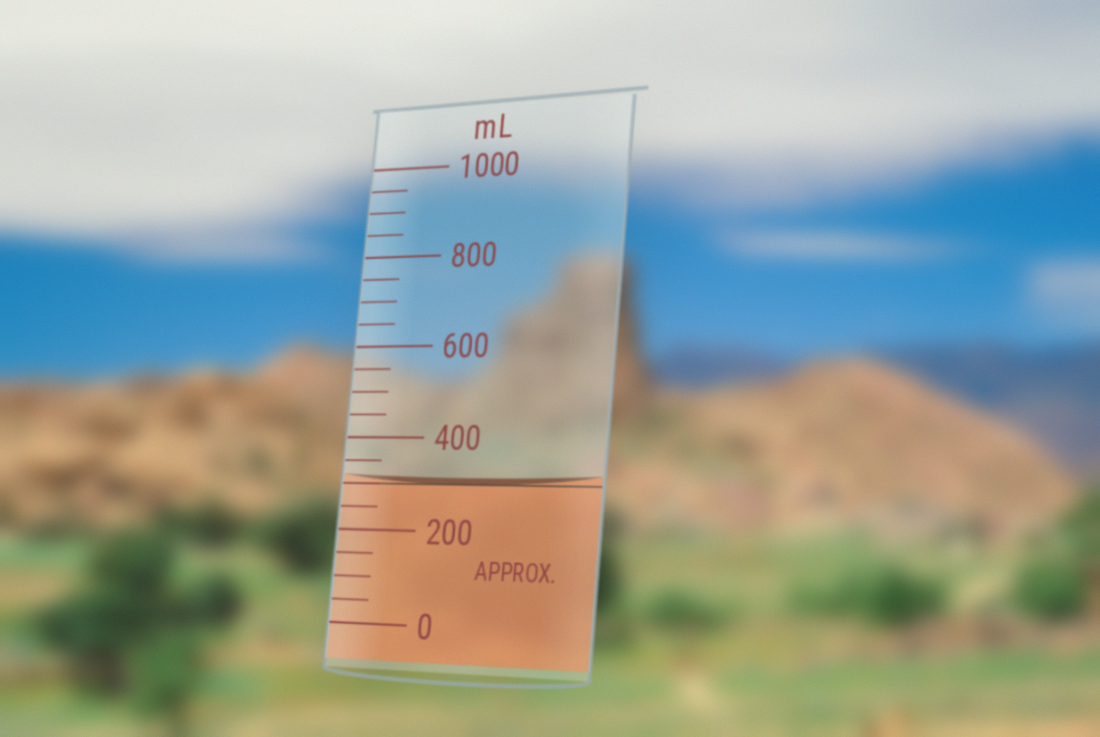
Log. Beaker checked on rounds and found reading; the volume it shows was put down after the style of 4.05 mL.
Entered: 300 mL
